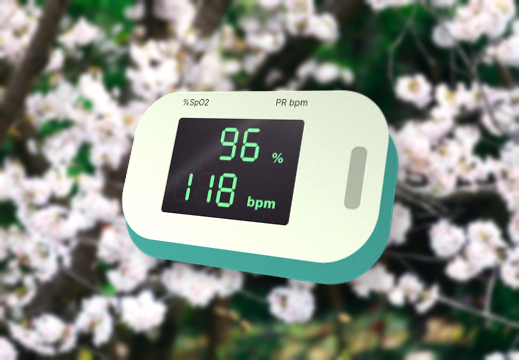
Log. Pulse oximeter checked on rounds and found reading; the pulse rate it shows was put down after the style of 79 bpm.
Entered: 118 bpm
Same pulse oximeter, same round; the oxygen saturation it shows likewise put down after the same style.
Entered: 96 %
